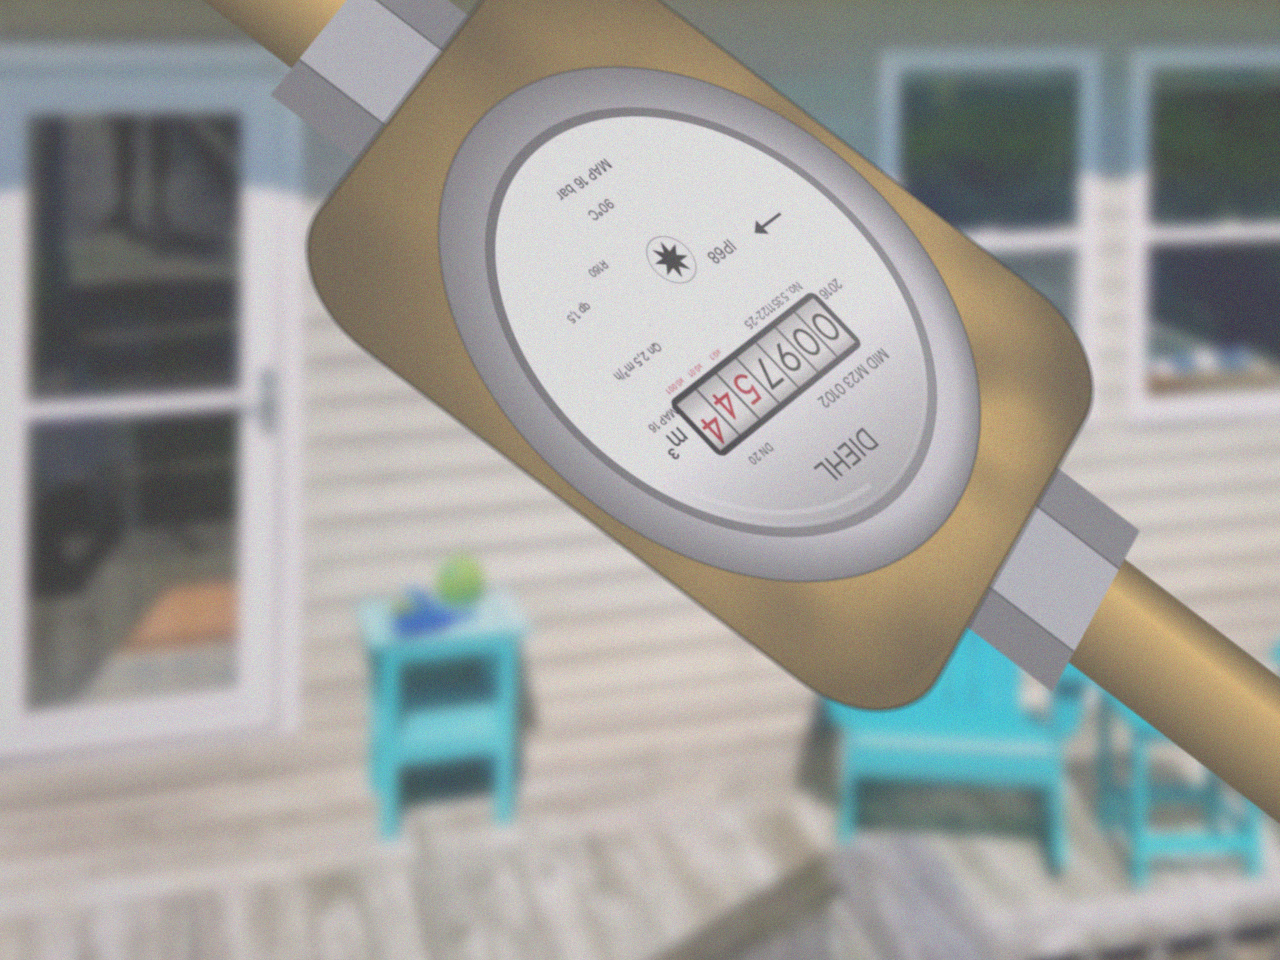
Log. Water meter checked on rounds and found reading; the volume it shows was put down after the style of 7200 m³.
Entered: 97.544 m³
